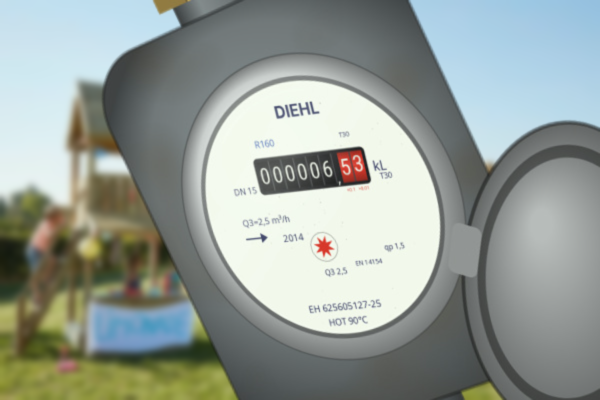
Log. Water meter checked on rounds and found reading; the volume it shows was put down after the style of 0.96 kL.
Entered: 6.53 kL
